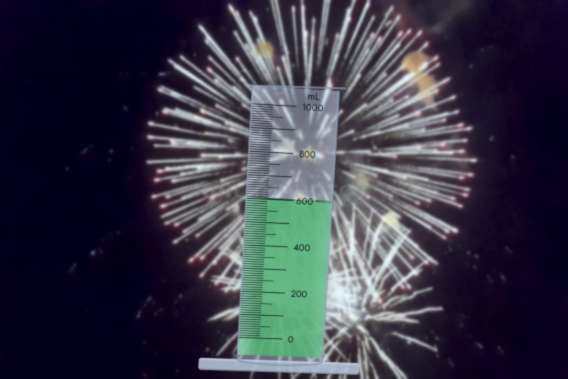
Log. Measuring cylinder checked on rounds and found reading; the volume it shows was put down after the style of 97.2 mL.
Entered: 600 mL
